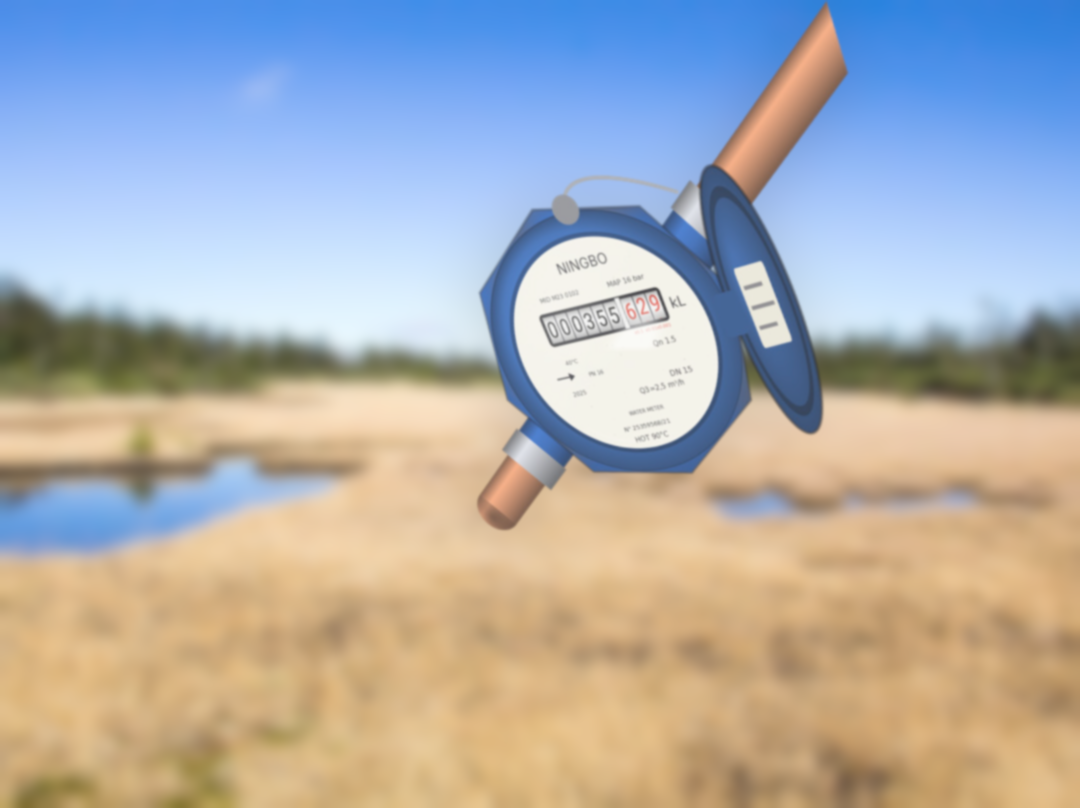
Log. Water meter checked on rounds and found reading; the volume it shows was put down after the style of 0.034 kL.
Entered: 355.629 kL
